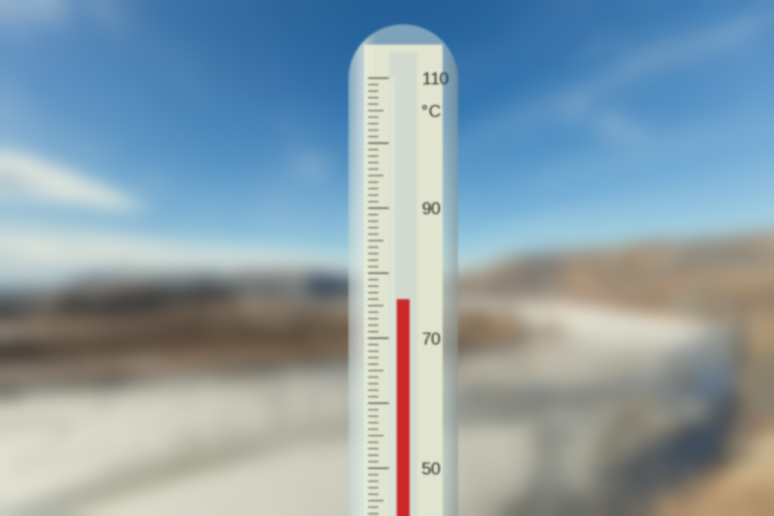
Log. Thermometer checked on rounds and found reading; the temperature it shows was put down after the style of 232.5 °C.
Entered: 76 °C
